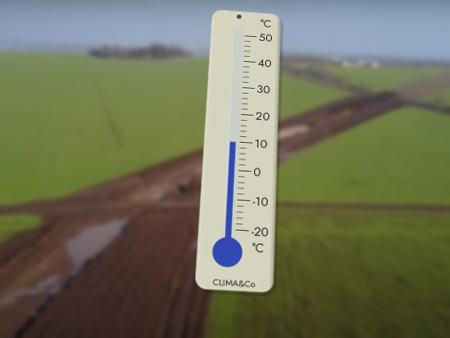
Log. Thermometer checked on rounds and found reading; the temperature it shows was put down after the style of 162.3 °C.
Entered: 10 °C
